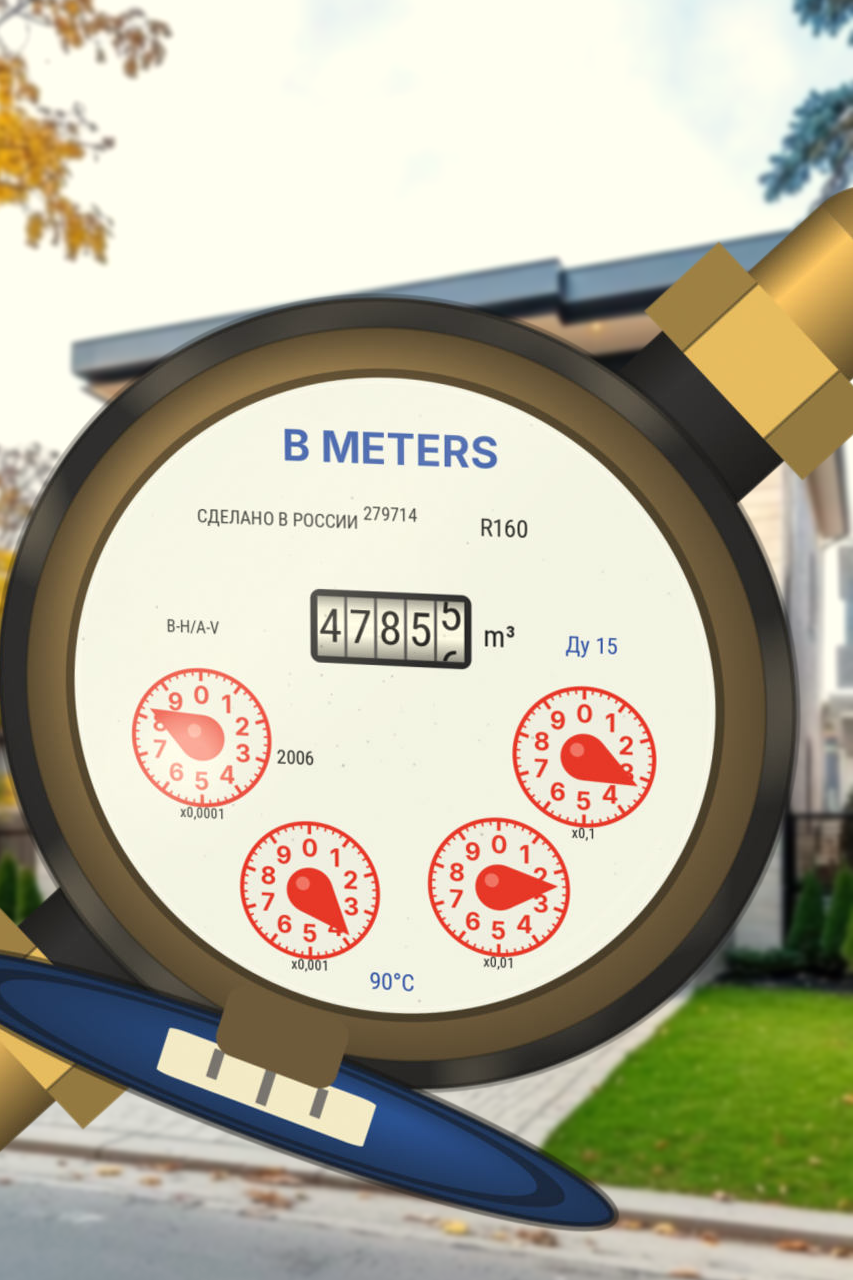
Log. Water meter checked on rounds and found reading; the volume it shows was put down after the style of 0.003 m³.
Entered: 47855.3238 m³
